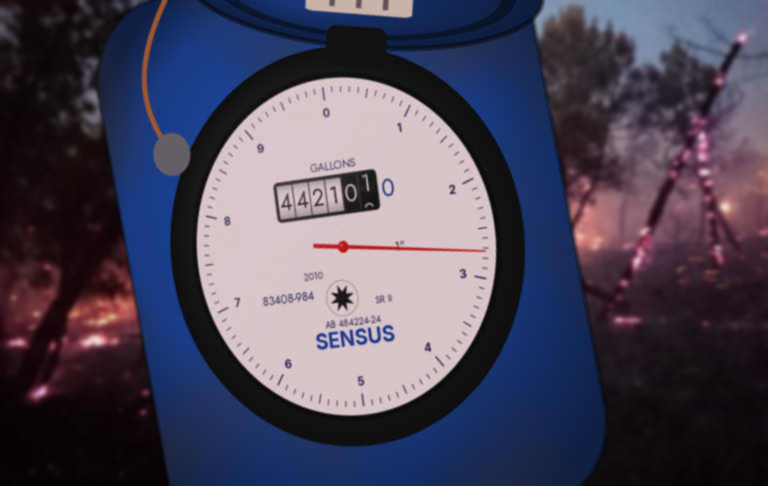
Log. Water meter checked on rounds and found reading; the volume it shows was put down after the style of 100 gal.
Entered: 4421012.7 gal
